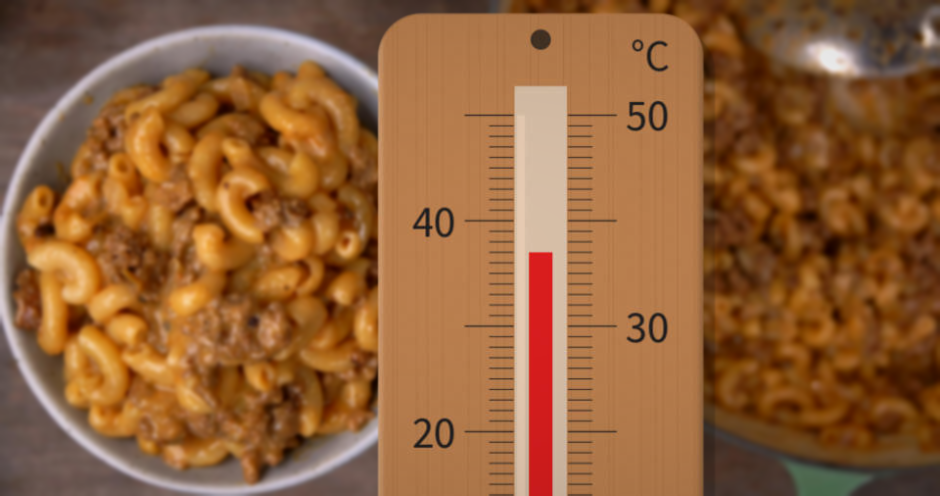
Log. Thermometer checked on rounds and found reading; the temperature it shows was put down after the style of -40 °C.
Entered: 37 °C
